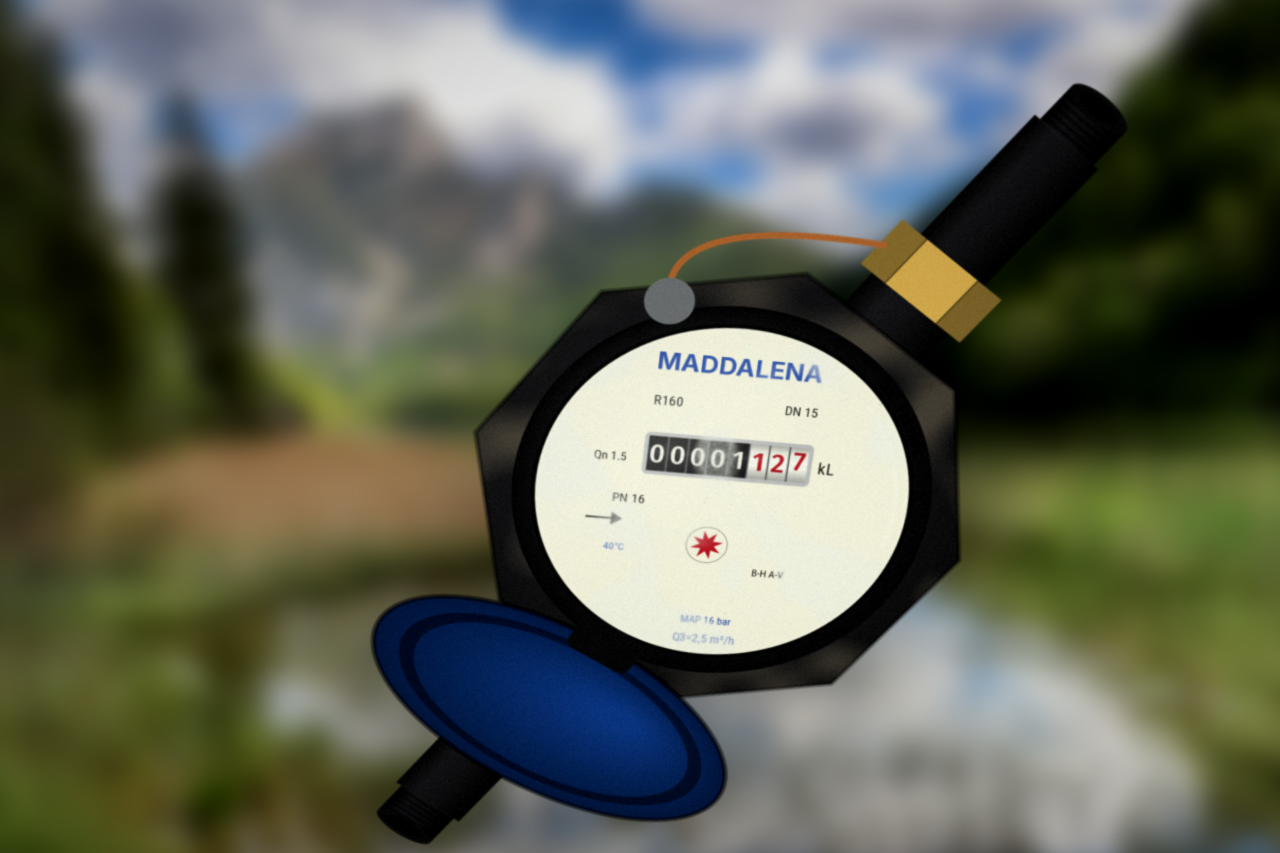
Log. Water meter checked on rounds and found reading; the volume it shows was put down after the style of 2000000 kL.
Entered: 1.127 kL
